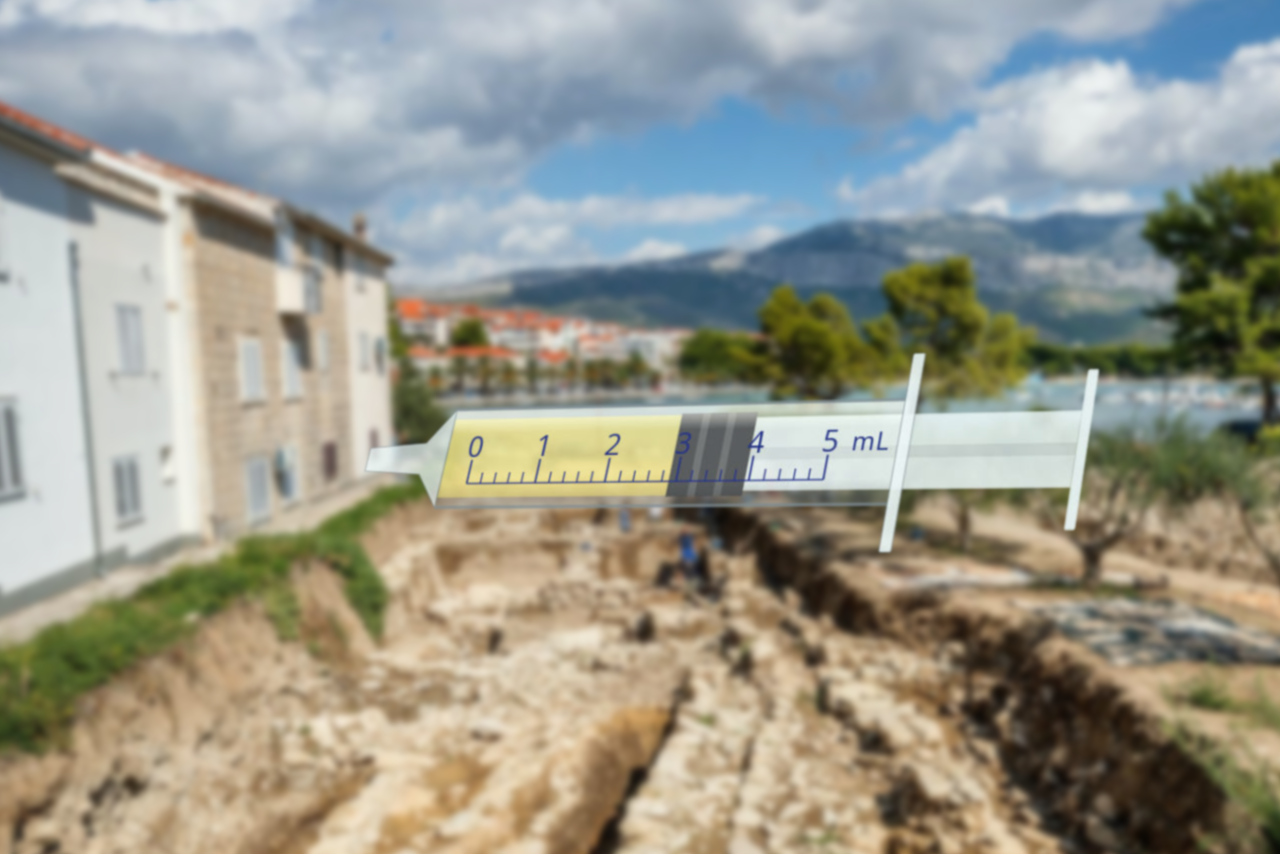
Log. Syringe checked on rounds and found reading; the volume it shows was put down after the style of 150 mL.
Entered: 2.9 mL
